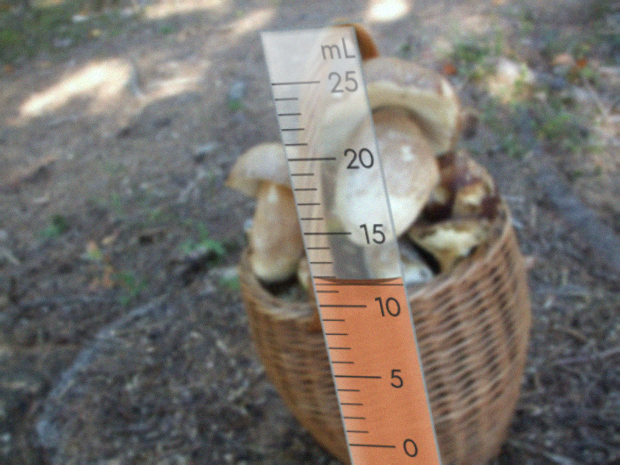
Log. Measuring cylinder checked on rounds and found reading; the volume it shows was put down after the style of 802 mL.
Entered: 11.5 mL
